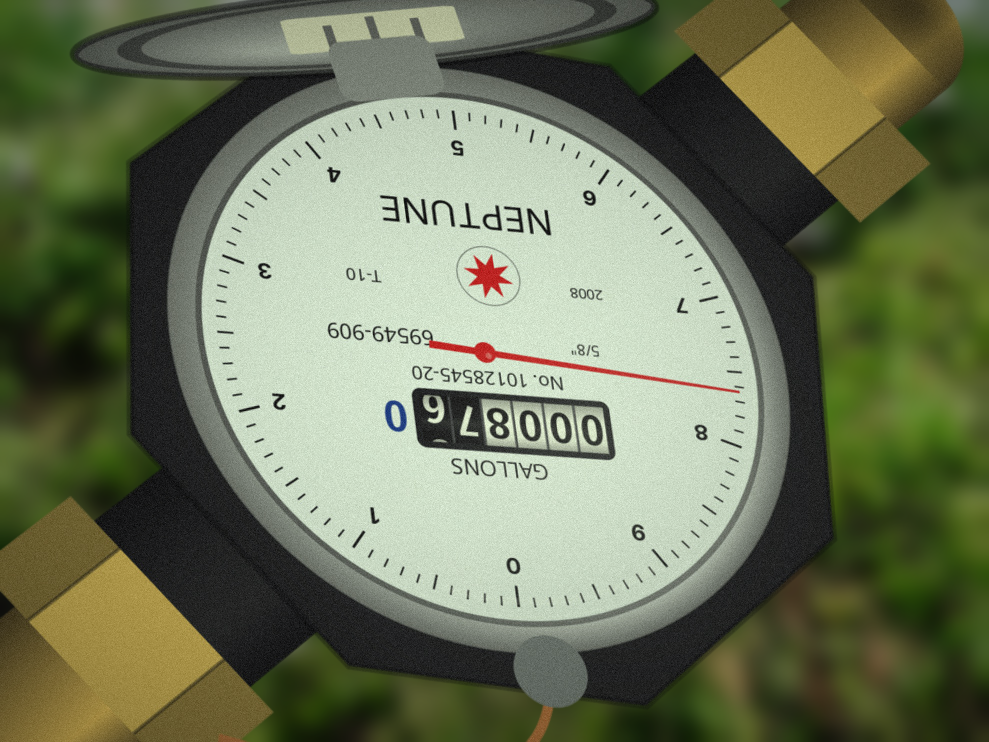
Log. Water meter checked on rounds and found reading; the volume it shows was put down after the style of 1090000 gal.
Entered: 8757.6 gal
